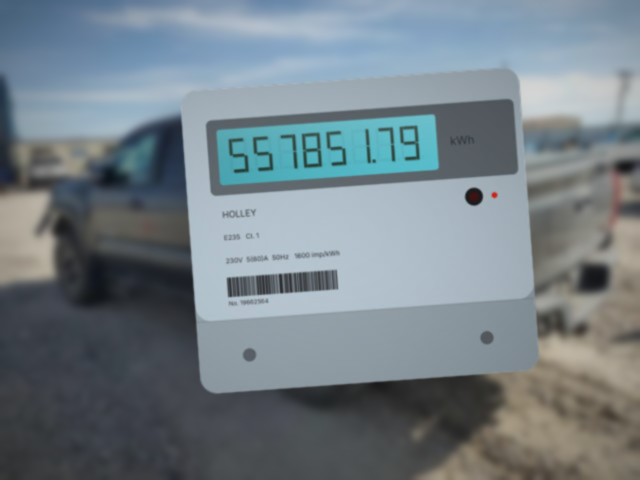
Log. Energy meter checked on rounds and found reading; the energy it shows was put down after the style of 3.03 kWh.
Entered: 557851.79 kWh
